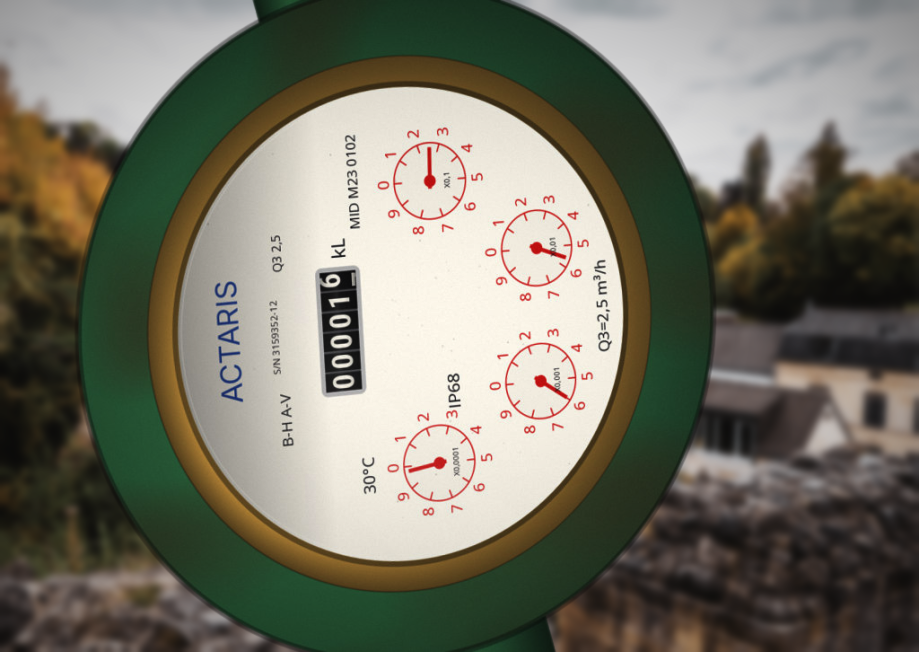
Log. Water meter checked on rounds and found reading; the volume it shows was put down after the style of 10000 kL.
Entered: 16.2559 kL
